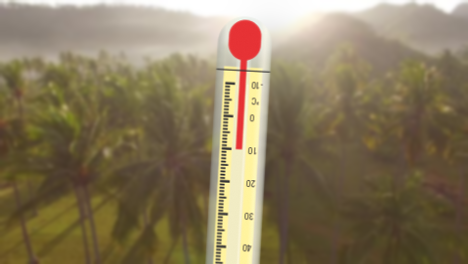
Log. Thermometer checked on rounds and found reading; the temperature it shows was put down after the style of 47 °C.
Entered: 10 °C
